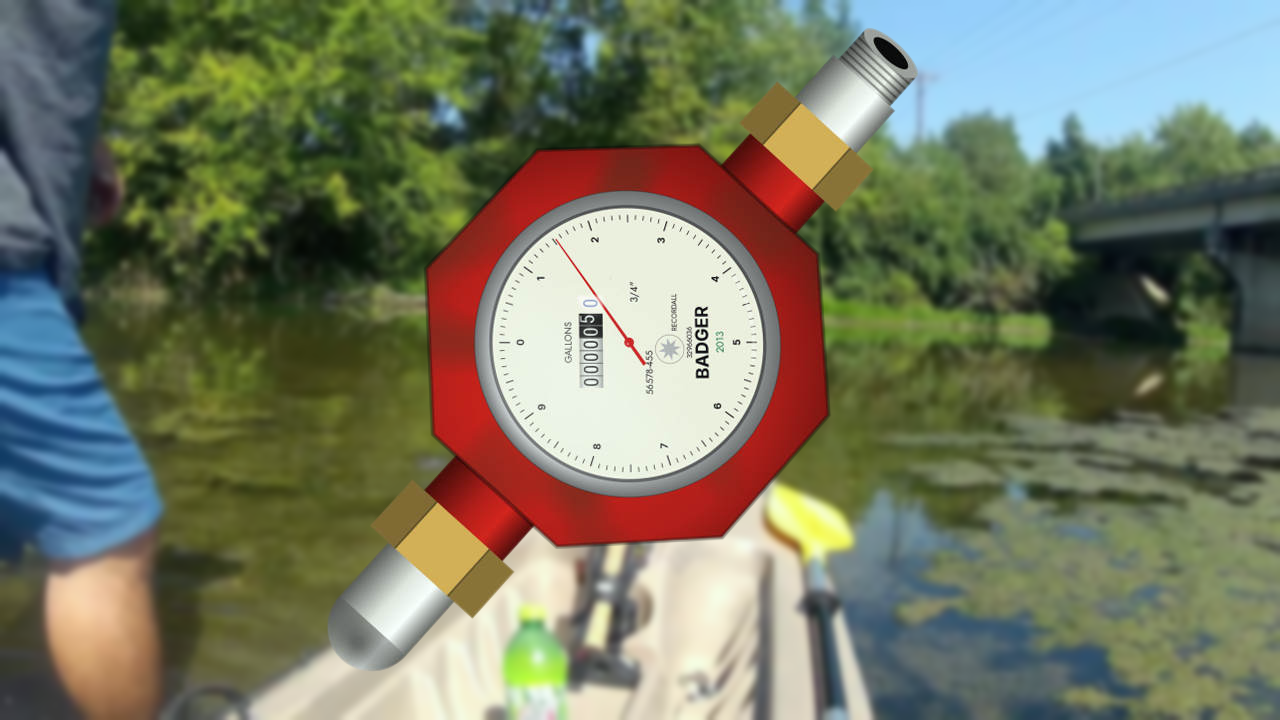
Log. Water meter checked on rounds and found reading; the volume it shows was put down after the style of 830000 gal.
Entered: 51.5 gal
